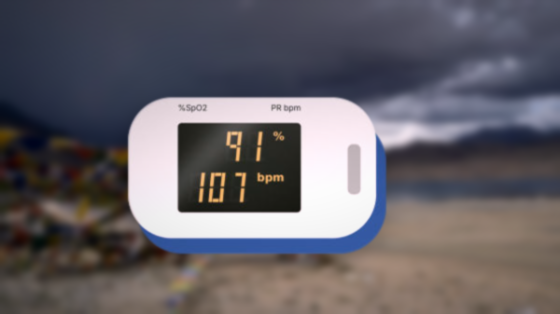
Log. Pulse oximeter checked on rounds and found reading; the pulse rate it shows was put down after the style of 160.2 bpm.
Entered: 107 bpm
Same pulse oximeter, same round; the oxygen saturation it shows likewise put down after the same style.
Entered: 91 %
